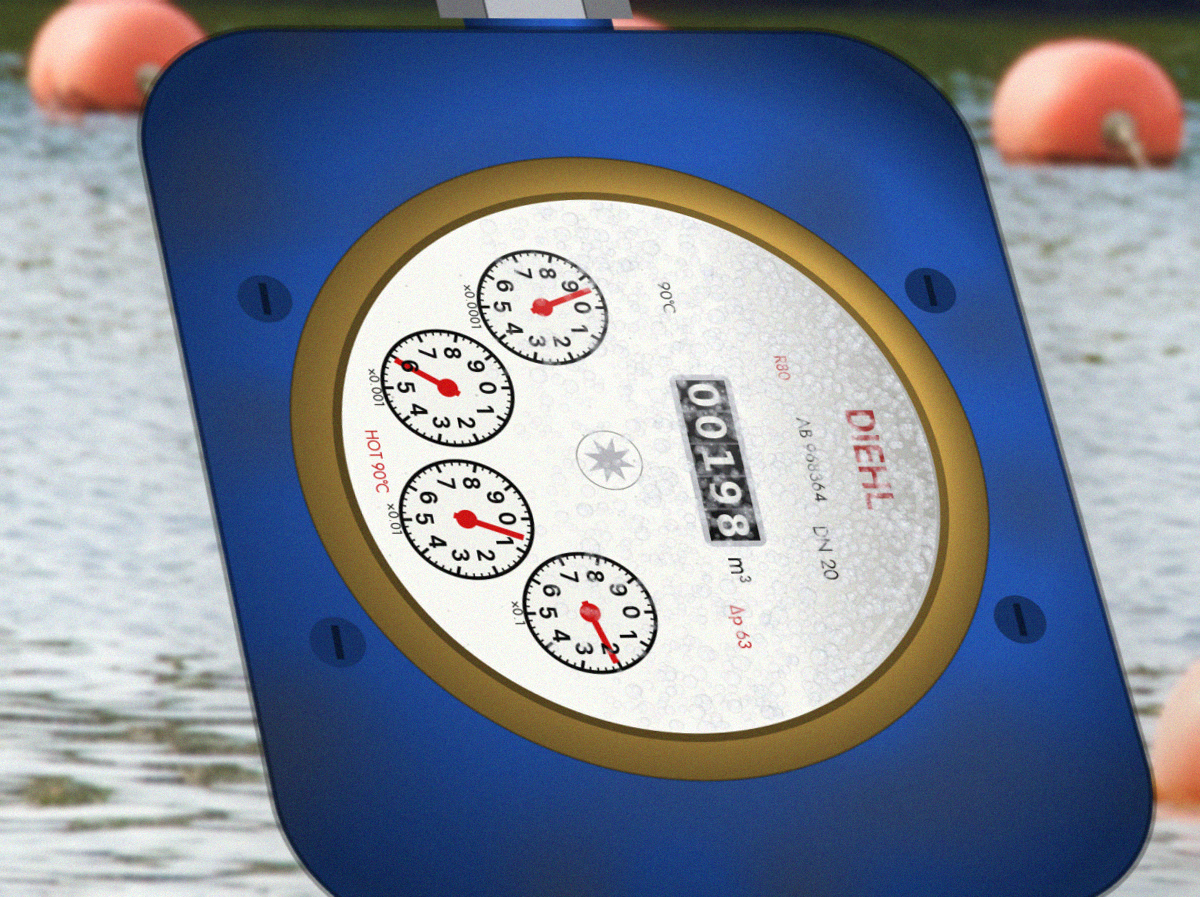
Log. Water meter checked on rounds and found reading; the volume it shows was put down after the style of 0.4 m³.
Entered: 198.2059 m³
